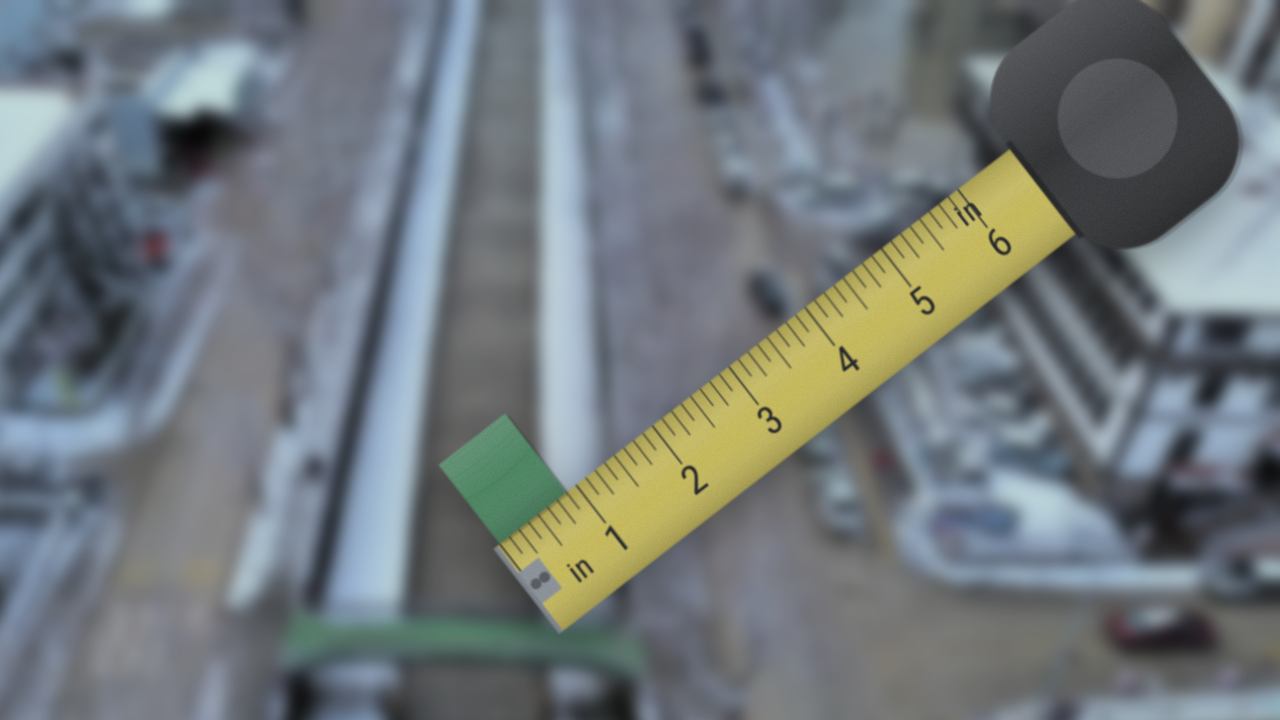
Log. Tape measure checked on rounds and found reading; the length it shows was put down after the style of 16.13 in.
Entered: 0.875 in
